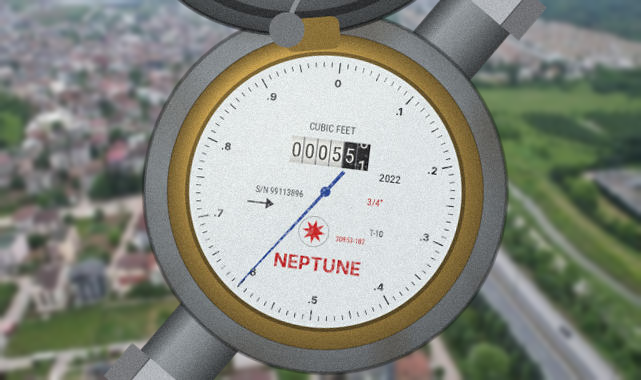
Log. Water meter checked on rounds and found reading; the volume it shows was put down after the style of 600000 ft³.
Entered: 550.60 ft³
